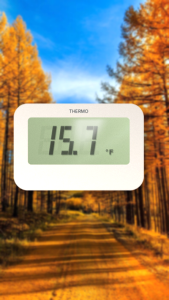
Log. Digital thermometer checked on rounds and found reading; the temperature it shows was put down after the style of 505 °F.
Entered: 15.7 °F
